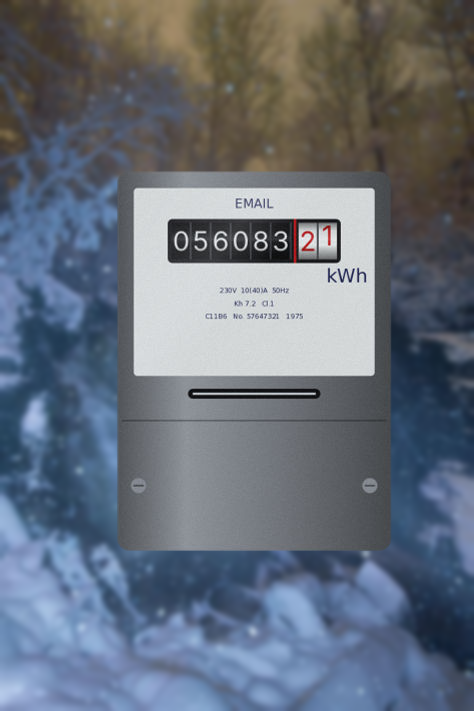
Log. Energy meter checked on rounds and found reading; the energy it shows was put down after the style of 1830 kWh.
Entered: 56083.21 kWh
